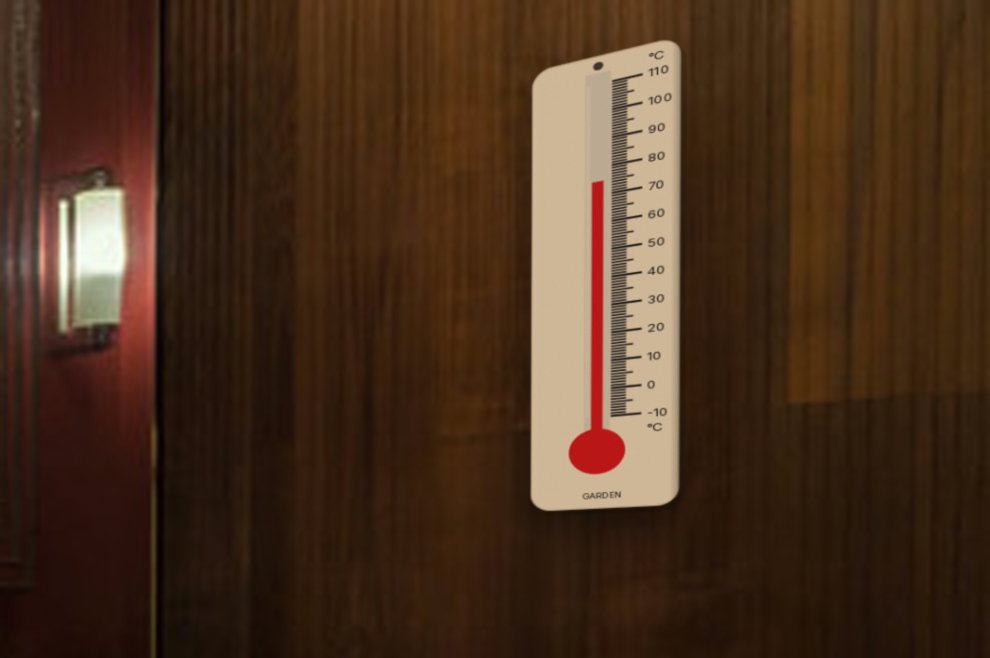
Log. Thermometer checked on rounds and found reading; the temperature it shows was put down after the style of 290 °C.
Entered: 75 °C
